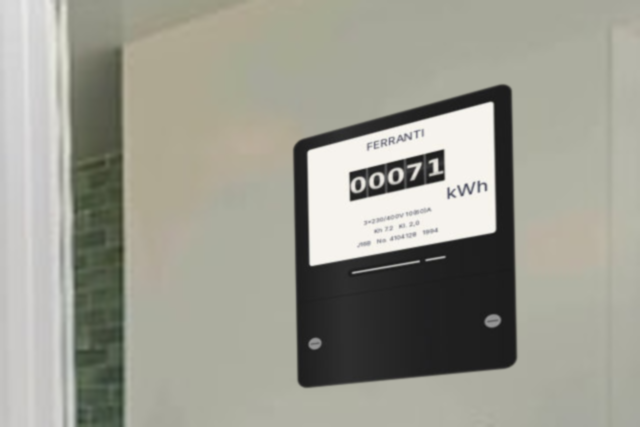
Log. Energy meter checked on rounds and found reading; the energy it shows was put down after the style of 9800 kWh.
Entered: 71 kWh
